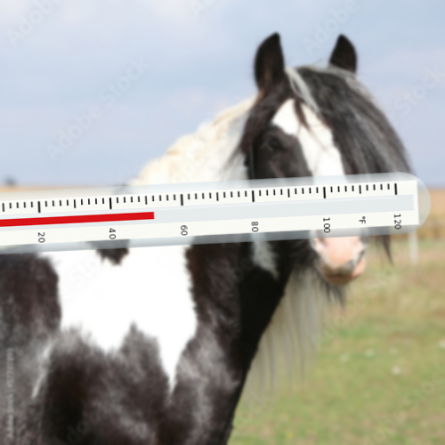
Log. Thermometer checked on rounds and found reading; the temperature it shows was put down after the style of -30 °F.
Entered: 52 °F
